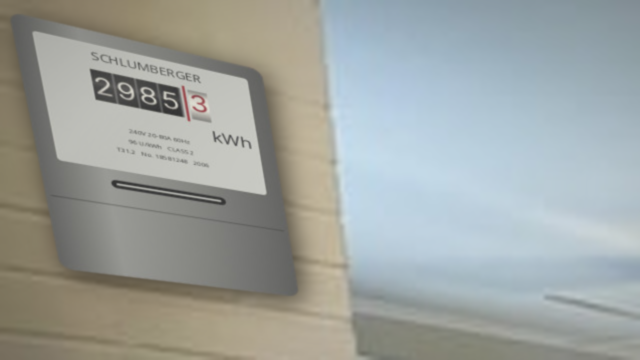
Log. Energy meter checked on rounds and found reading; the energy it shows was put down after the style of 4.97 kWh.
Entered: 2985.3 kWh
